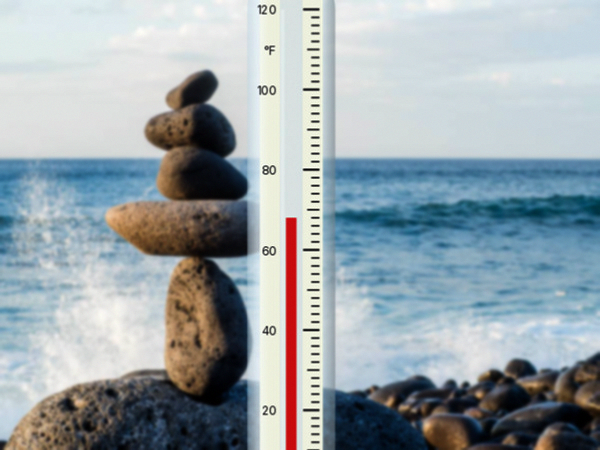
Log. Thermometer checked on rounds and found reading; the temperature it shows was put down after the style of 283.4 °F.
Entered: 68 °F
